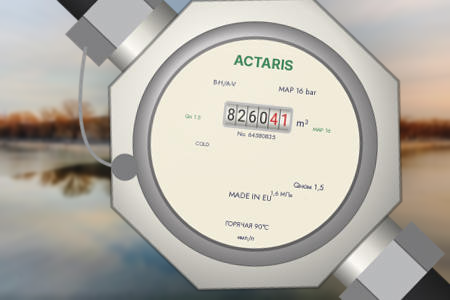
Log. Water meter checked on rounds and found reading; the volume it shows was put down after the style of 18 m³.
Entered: 8260.41 m³
